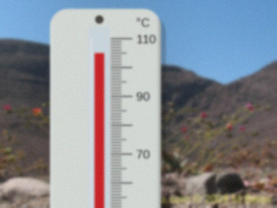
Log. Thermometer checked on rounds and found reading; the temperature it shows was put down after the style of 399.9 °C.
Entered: 105 °C
